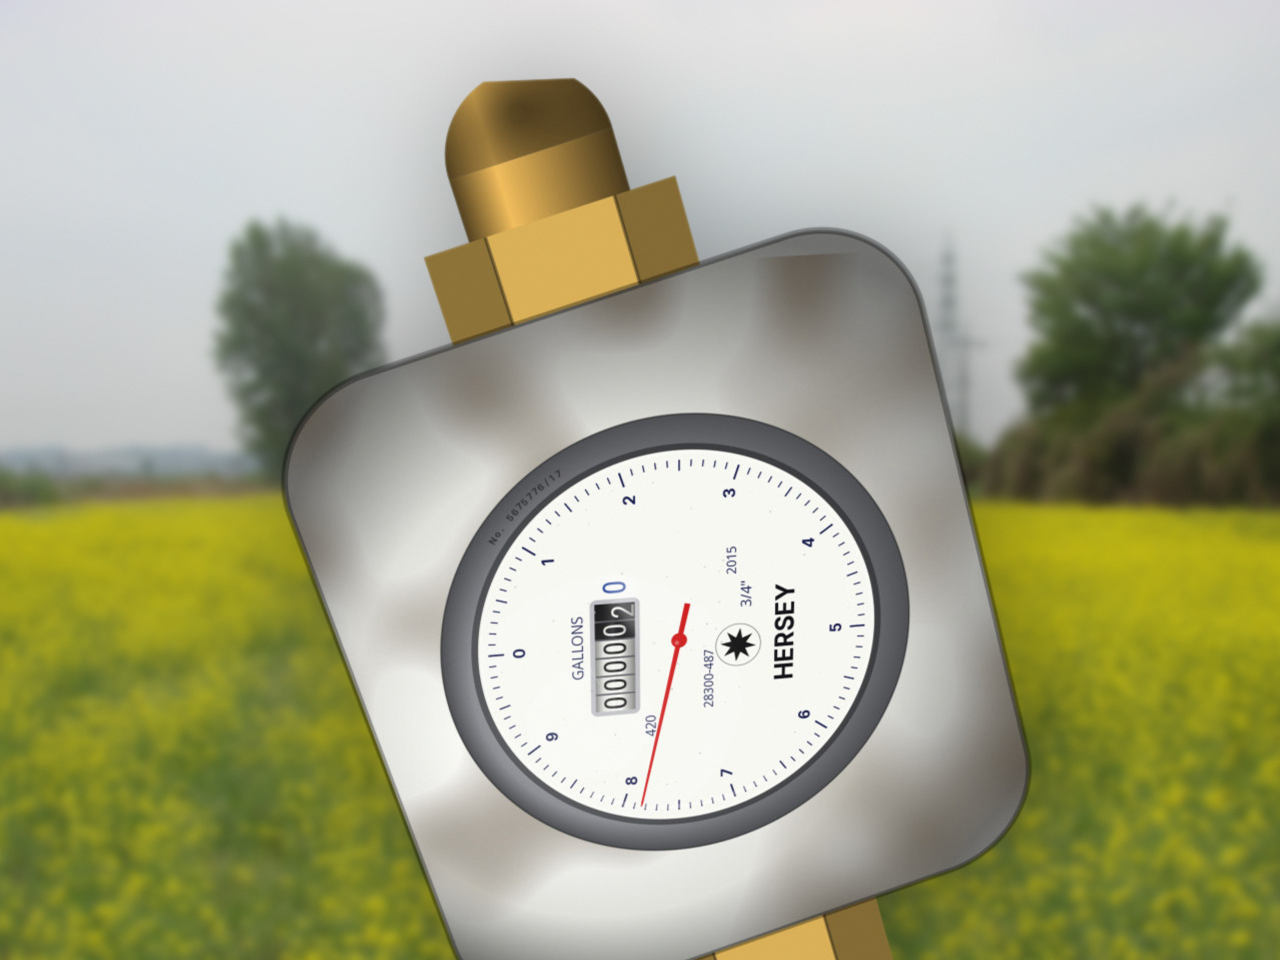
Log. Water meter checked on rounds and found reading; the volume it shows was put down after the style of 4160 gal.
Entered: 17.8 gal
